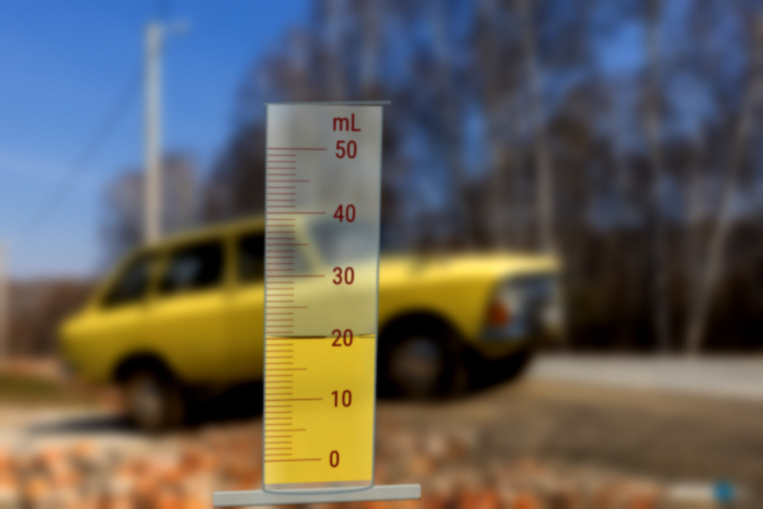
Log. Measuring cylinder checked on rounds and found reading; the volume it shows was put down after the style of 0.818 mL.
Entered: 20 mL
